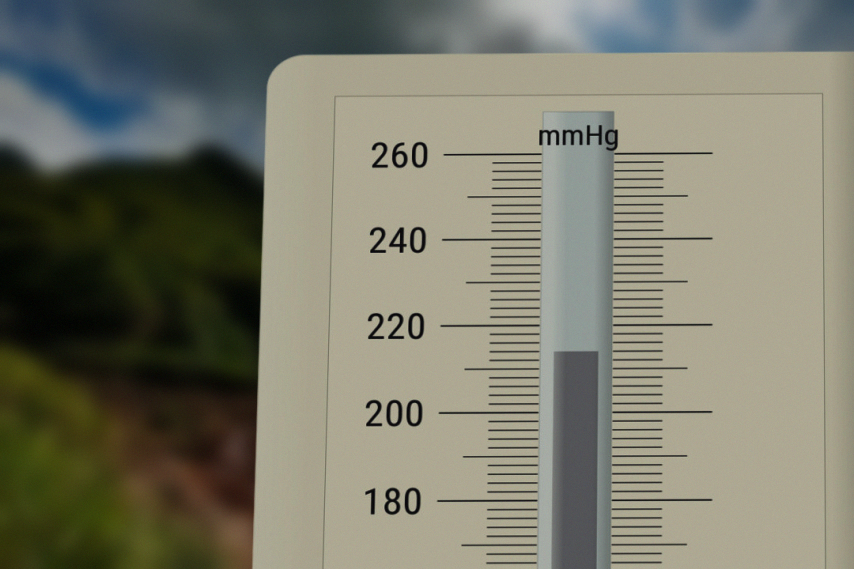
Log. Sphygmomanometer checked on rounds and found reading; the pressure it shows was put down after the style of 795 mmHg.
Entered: 214 mmHg
